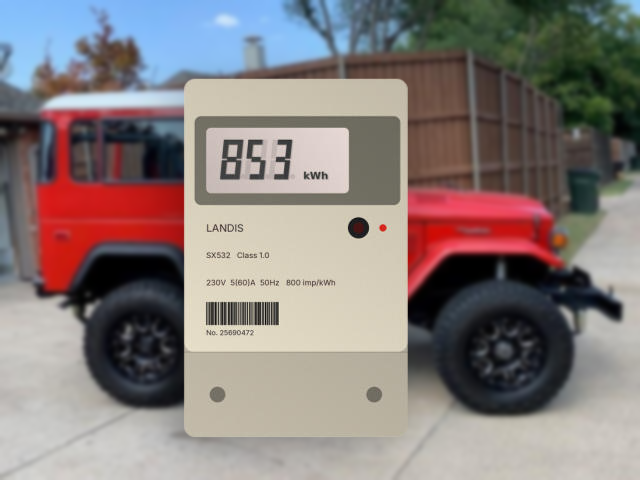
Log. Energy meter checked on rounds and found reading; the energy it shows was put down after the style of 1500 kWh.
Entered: 853 kWh
